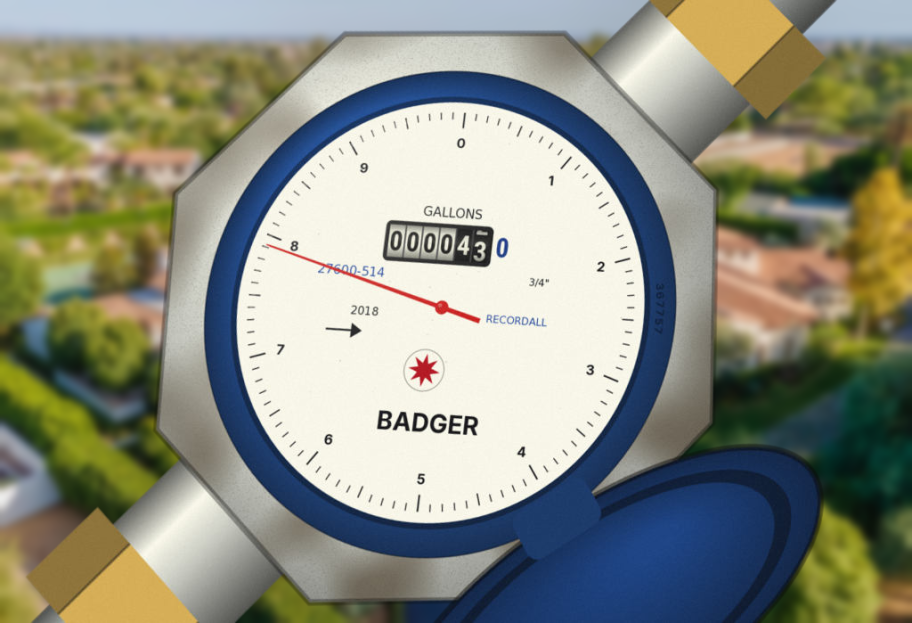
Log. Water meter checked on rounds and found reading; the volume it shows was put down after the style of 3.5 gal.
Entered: 427.9 gal
